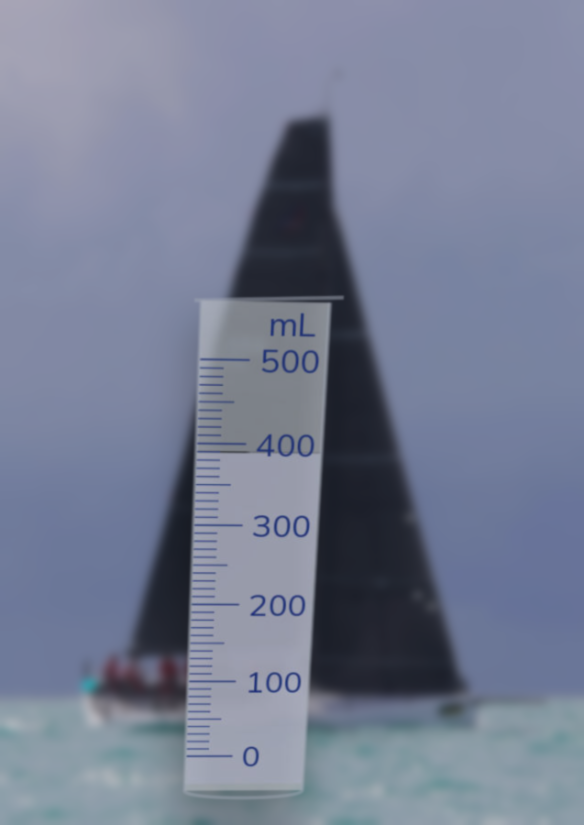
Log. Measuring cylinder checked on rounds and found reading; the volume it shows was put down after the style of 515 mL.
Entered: 390 mL
